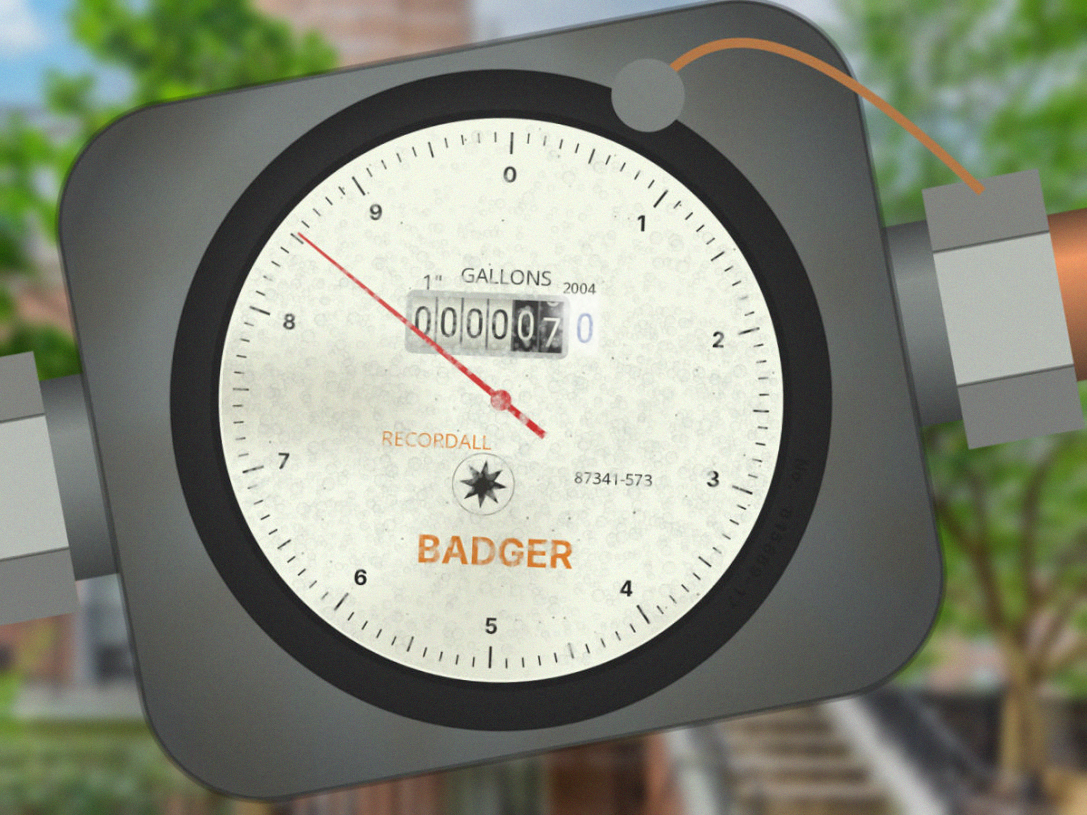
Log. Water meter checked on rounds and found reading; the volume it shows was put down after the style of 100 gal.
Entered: 68.5 gal
